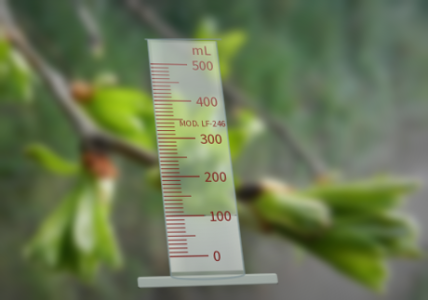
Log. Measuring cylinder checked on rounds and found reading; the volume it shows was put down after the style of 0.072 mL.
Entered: 100 mL
